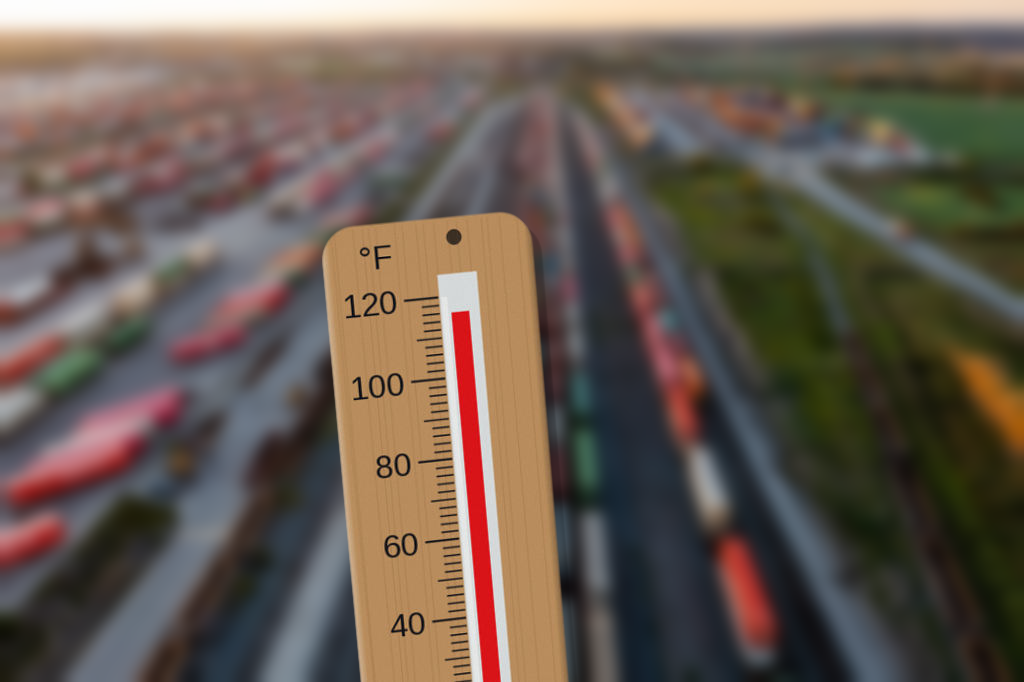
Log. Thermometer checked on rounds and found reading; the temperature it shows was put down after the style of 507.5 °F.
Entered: 116 °F
